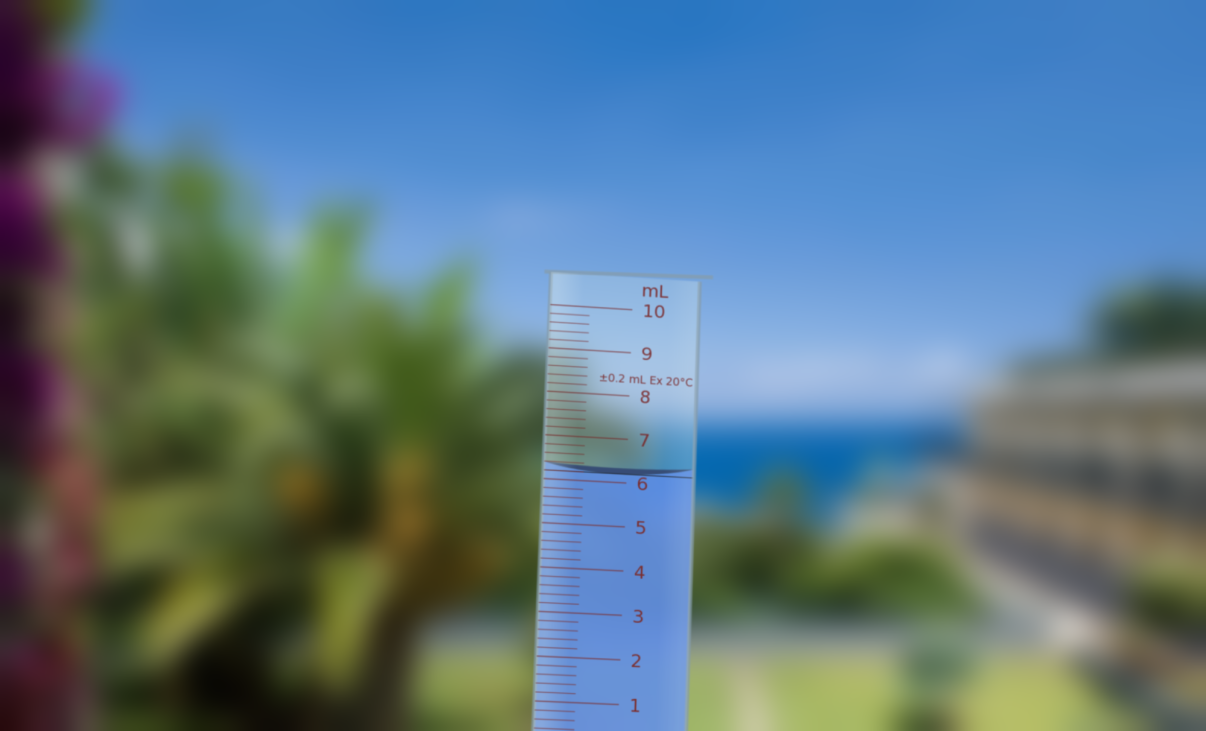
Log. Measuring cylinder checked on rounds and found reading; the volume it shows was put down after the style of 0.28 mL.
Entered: 6.2 mL
